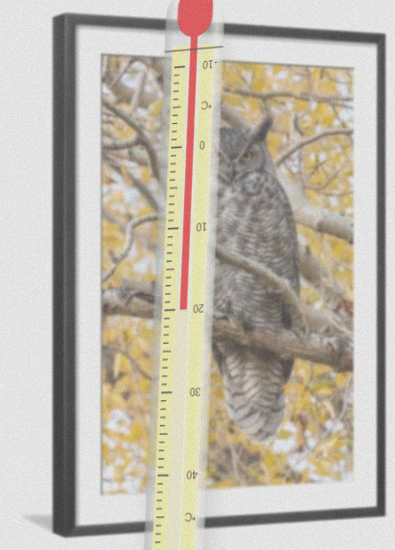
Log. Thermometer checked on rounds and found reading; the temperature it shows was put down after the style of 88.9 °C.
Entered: 20 °C
